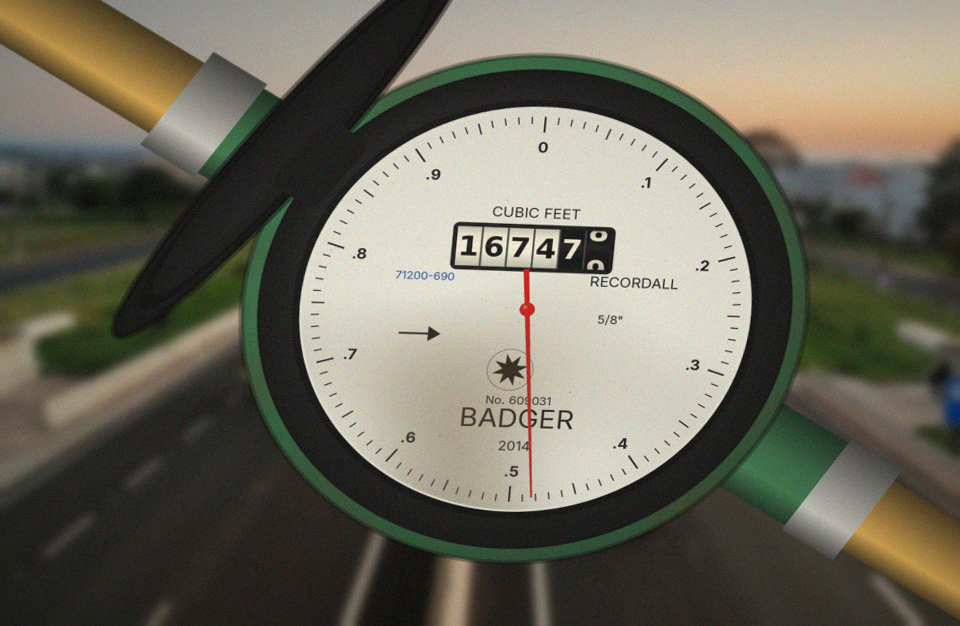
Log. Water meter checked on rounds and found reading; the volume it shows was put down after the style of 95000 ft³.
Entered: 167478.48 ft³
